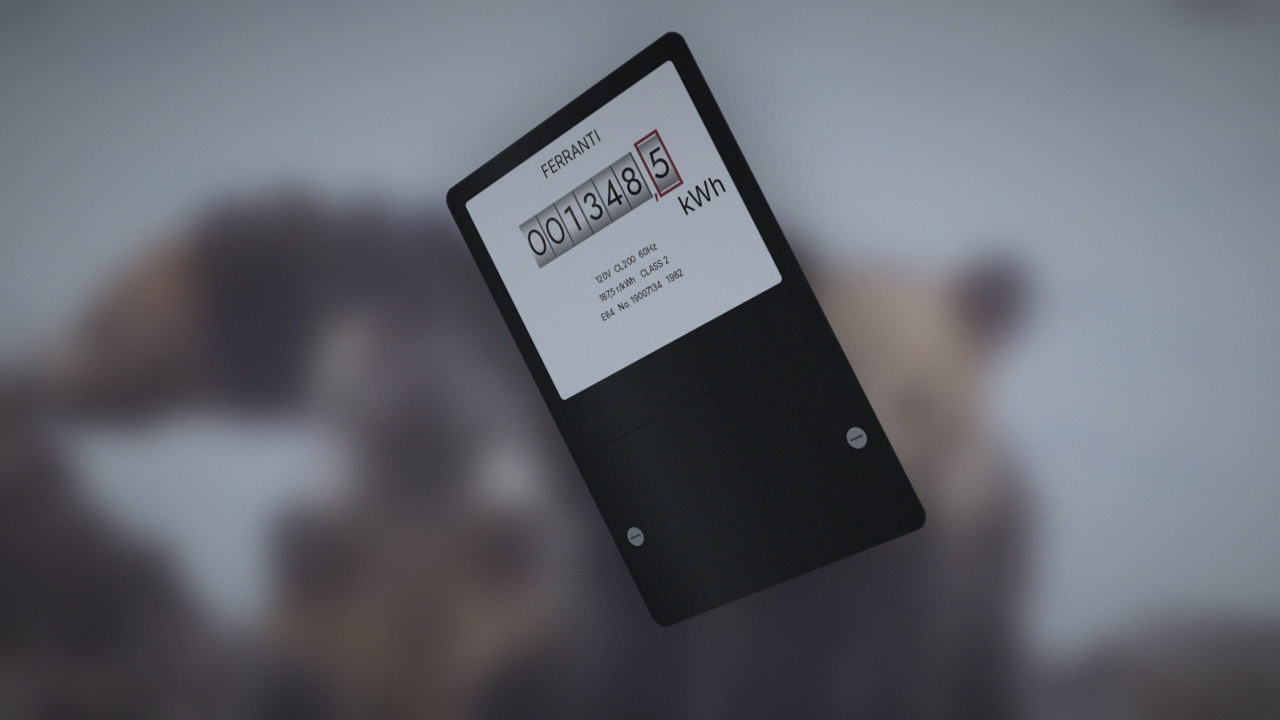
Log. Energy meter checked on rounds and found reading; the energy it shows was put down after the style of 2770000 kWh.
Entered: 1348.5 kWh
